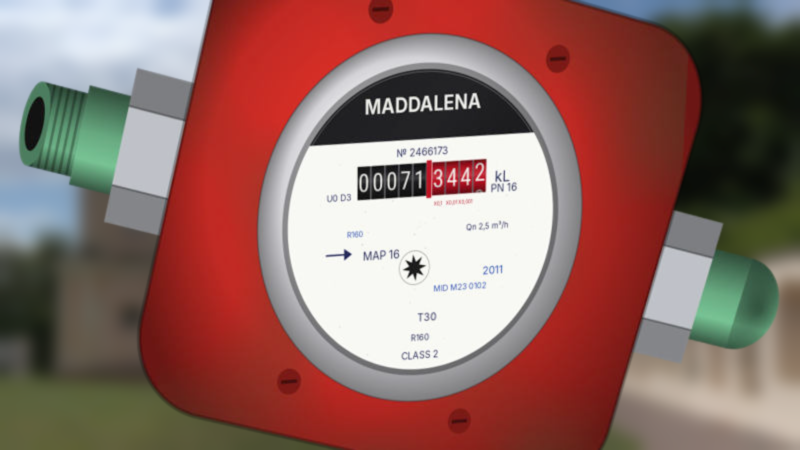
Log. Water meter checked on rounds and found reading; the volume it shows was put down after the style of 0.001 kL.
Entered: 71.3442 kL
